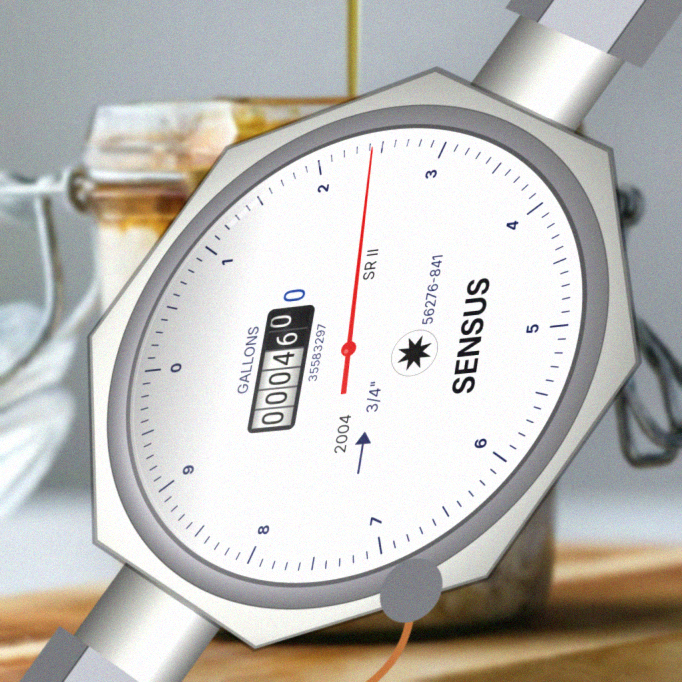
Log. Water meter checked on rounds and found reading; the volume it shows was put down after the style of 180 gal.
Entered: 4602.4 gal
